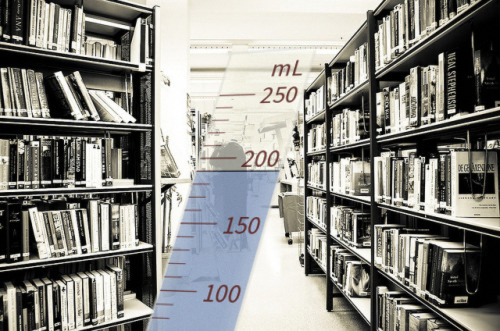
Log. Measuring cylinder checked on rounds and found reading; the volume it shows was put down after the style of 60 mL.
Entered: 190 mL
